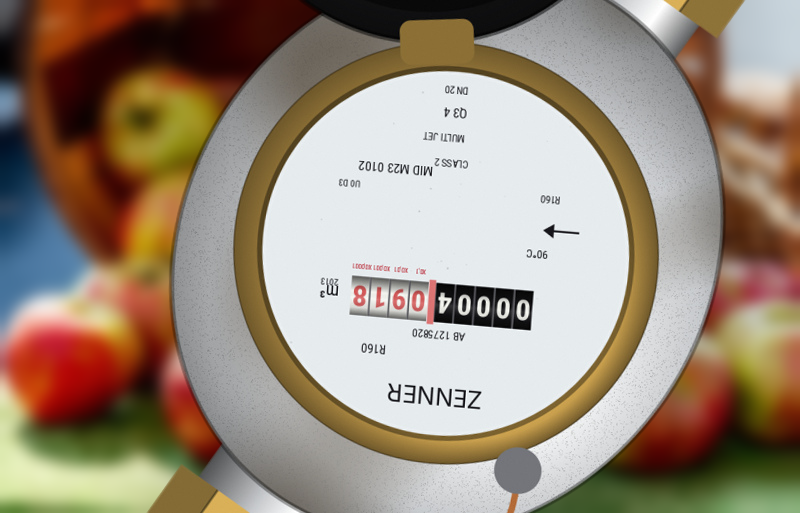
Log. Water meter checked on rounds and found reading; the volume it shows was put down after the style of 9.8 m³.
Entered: 4.0918 m³
